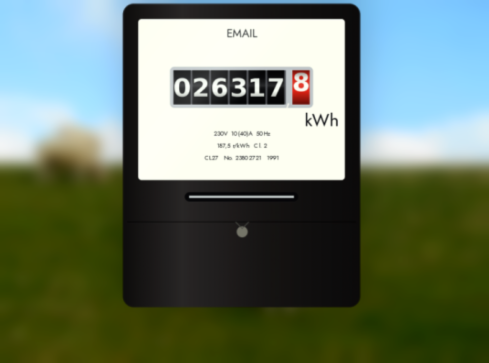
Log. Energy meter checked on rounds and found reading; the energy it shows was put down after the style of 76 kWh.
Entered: 26317.8 kWh
